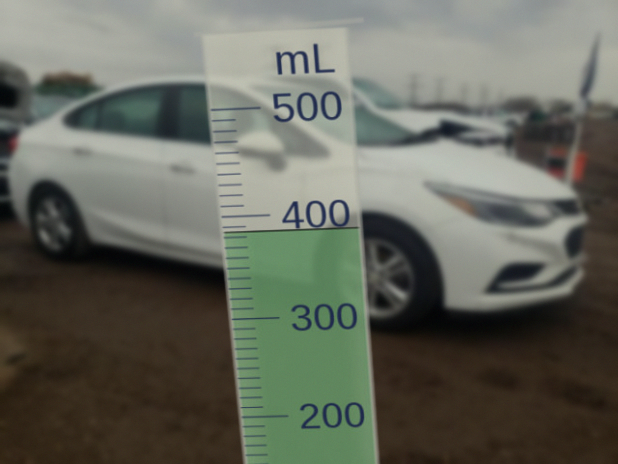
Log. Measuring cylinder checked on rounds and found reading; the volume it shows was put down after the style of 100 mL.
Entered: 385 mL
